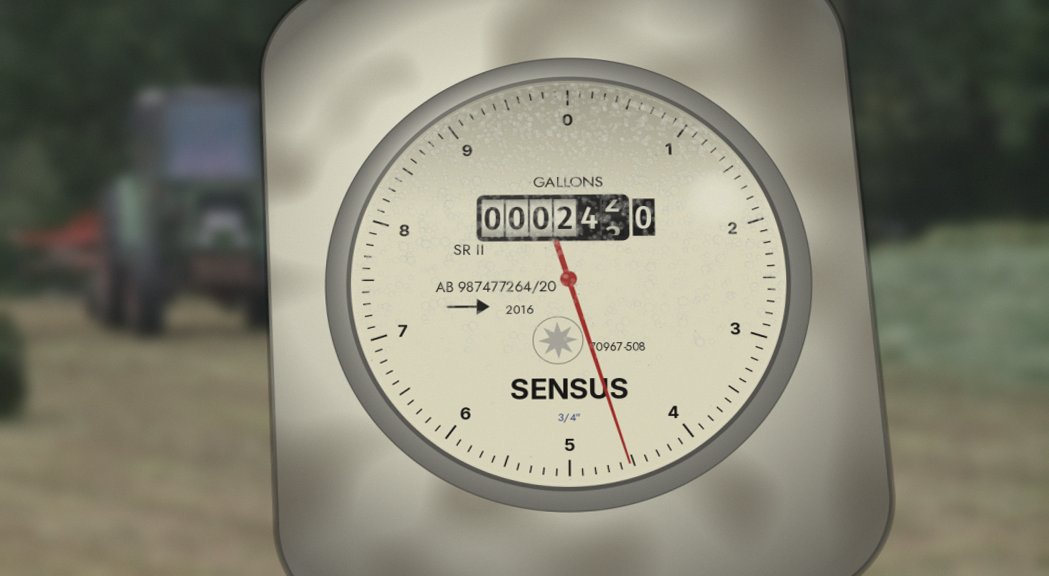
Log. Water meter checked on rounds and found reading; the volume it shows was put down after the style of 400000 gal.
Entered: 2424.5 gal
